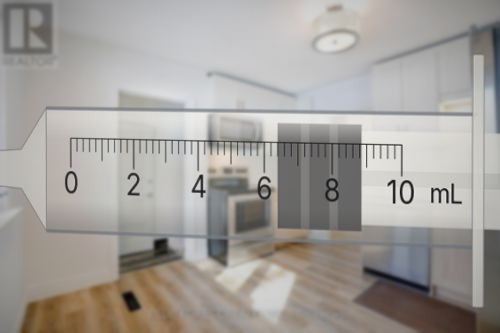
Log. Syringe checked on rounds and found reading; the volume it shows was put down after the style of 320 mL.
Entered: 6.4 mL
